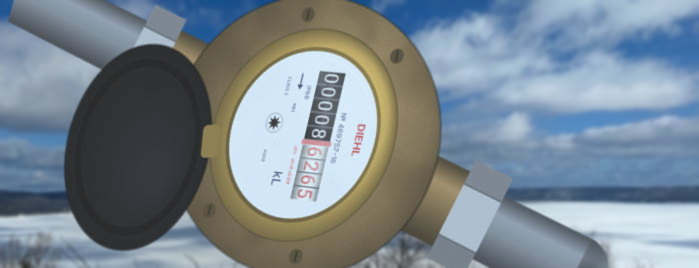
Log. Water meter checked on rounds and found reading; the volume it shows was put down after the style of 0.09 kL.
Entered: 8.6265 kL
